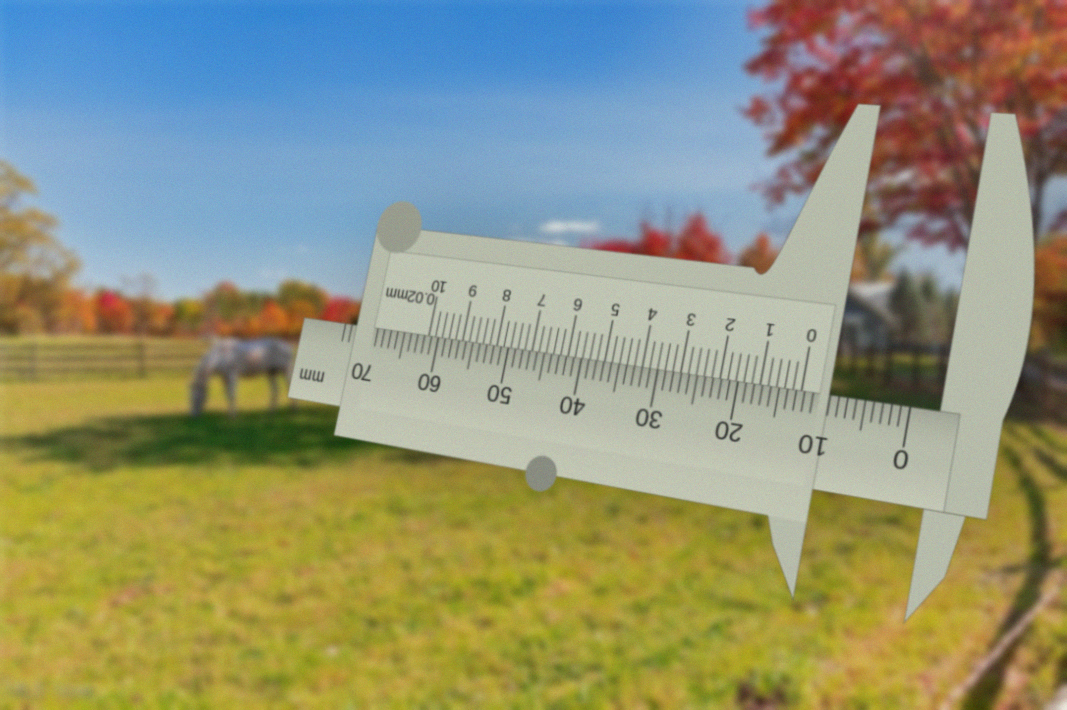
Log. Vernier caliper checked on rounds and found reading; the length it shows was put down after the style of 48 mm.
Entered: 12.4 mm
